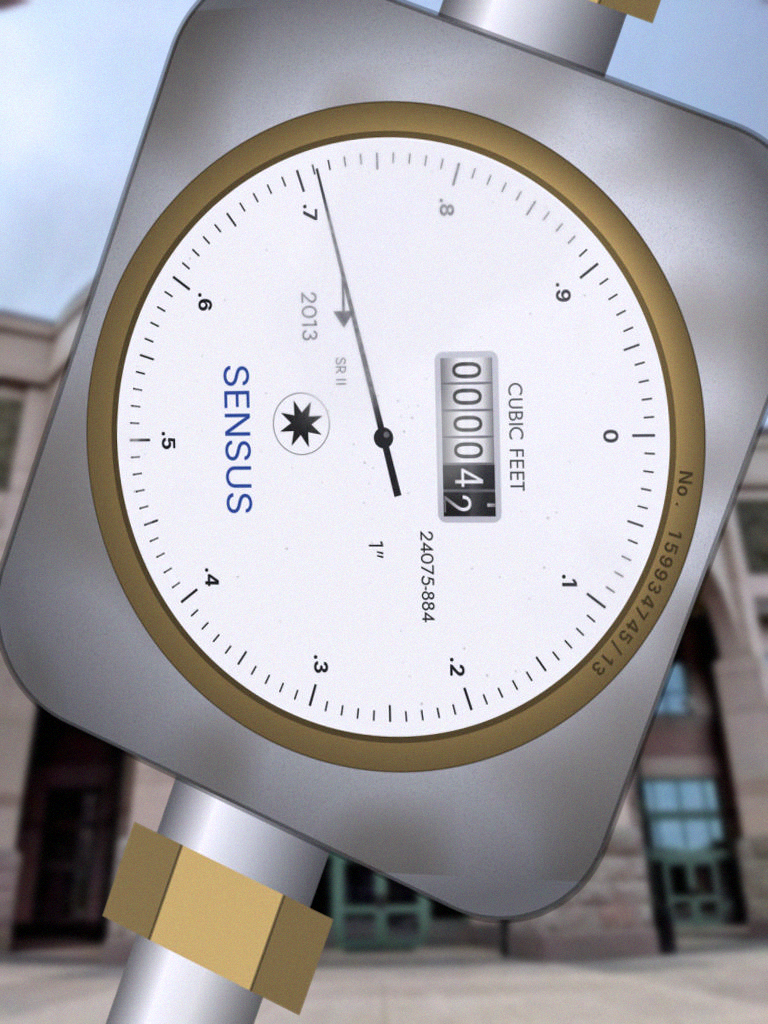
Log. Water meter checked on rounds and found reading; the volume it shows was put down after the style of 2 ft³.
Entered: 41.71 ft³
